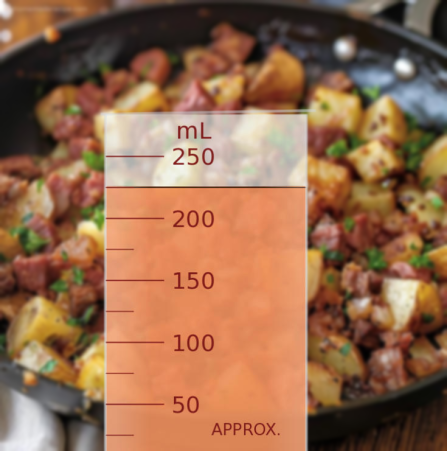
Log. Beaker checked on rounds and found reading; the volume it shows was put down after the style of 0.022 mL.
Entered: 225 mL
